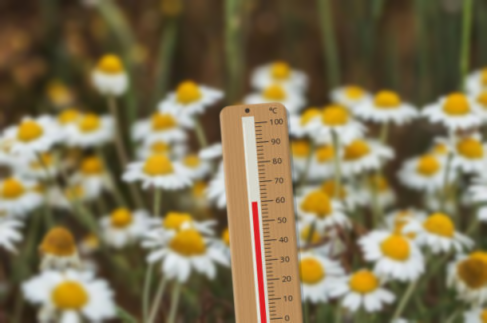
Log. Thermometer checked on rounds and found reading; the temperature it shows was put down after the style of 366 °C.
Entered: 60 °C
